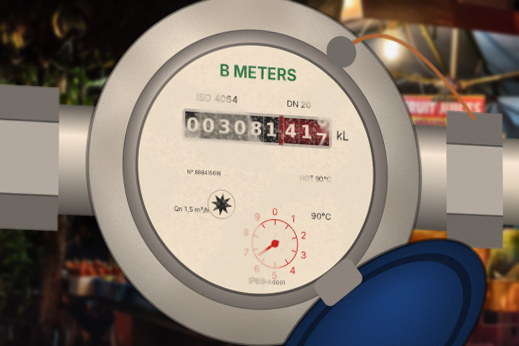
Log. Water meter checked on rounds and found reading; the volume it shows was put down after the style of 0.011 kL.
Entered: 3081.4166 kL
